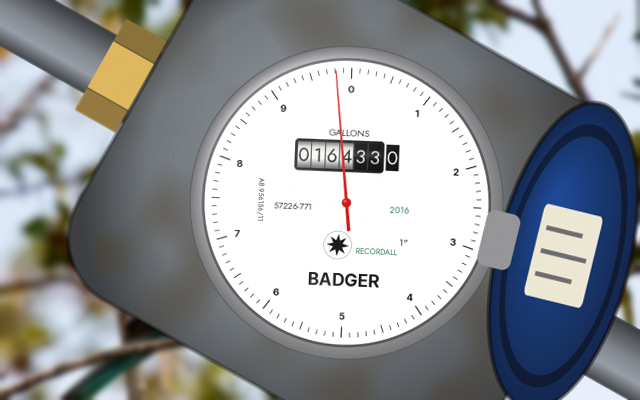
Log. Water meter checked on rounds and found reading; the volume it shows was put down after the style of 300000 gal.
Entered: 164329.8 gal
